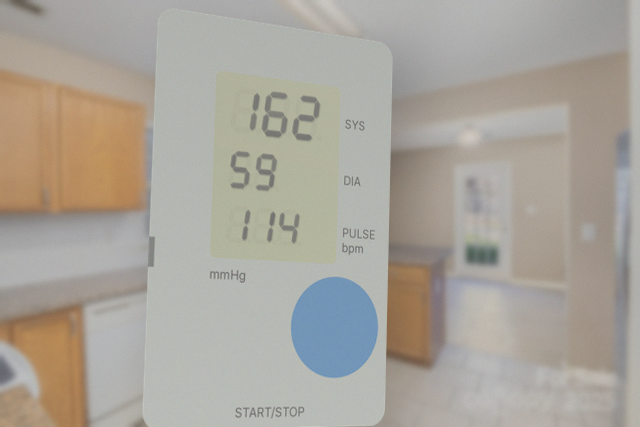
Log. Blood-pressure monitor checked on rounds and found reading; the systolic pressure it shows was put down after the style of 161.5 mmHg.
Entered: 162 mmHg
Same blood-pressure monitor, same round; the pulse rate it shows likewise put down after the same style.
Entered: 114 bpm
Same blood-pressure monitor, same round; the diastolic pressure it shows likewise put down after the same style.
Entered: 59 mmHg
